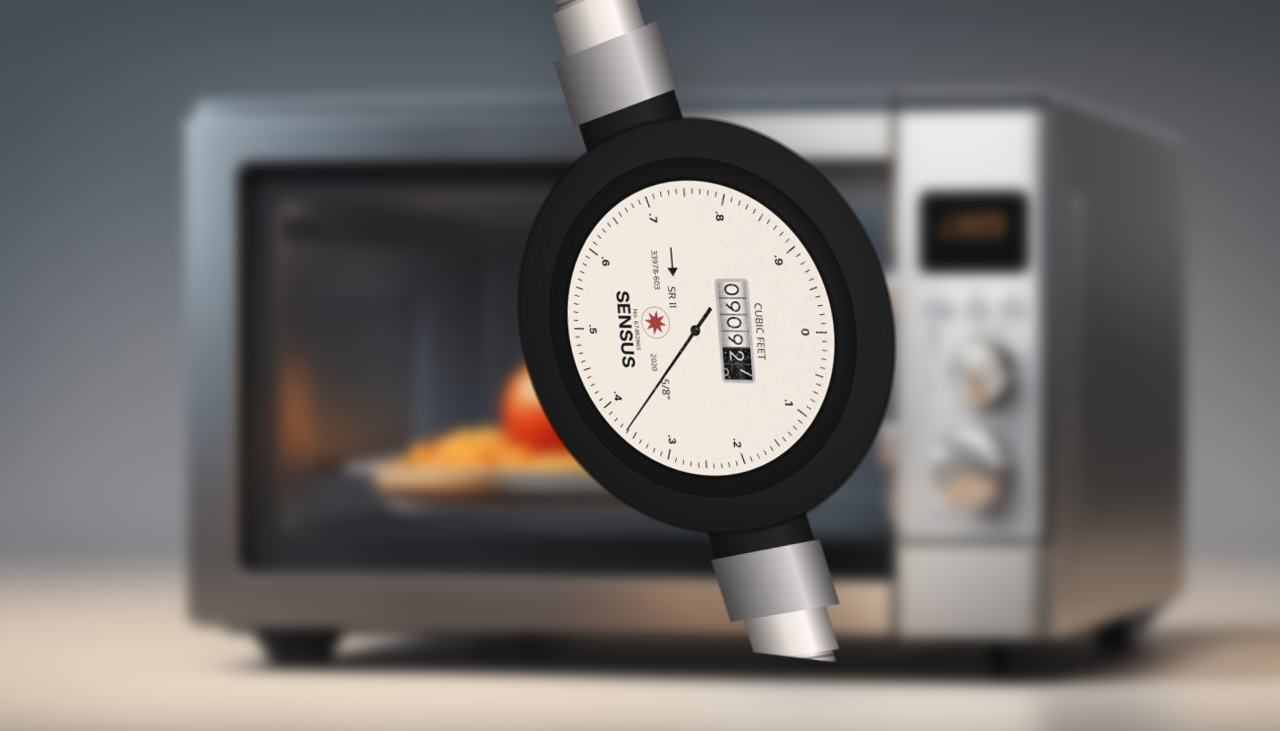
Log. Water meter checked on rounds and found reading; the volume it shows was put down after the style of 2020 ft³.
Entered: 90927.36 ft³
